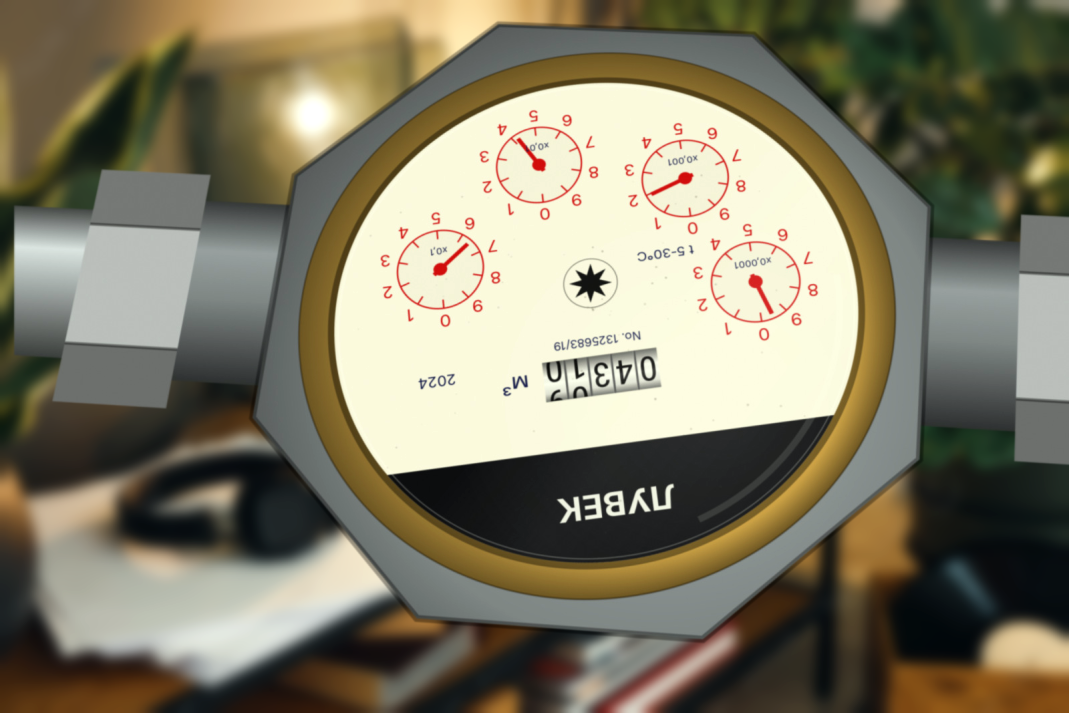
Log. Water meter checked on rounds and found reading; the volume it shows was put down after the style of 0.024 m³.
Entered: 4309.6419 m³
